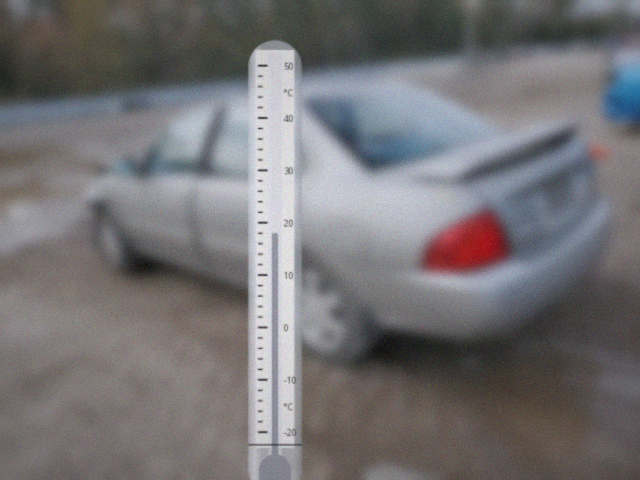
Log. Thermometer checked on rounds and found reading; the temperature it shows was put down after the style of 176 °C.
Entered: 18 °C
